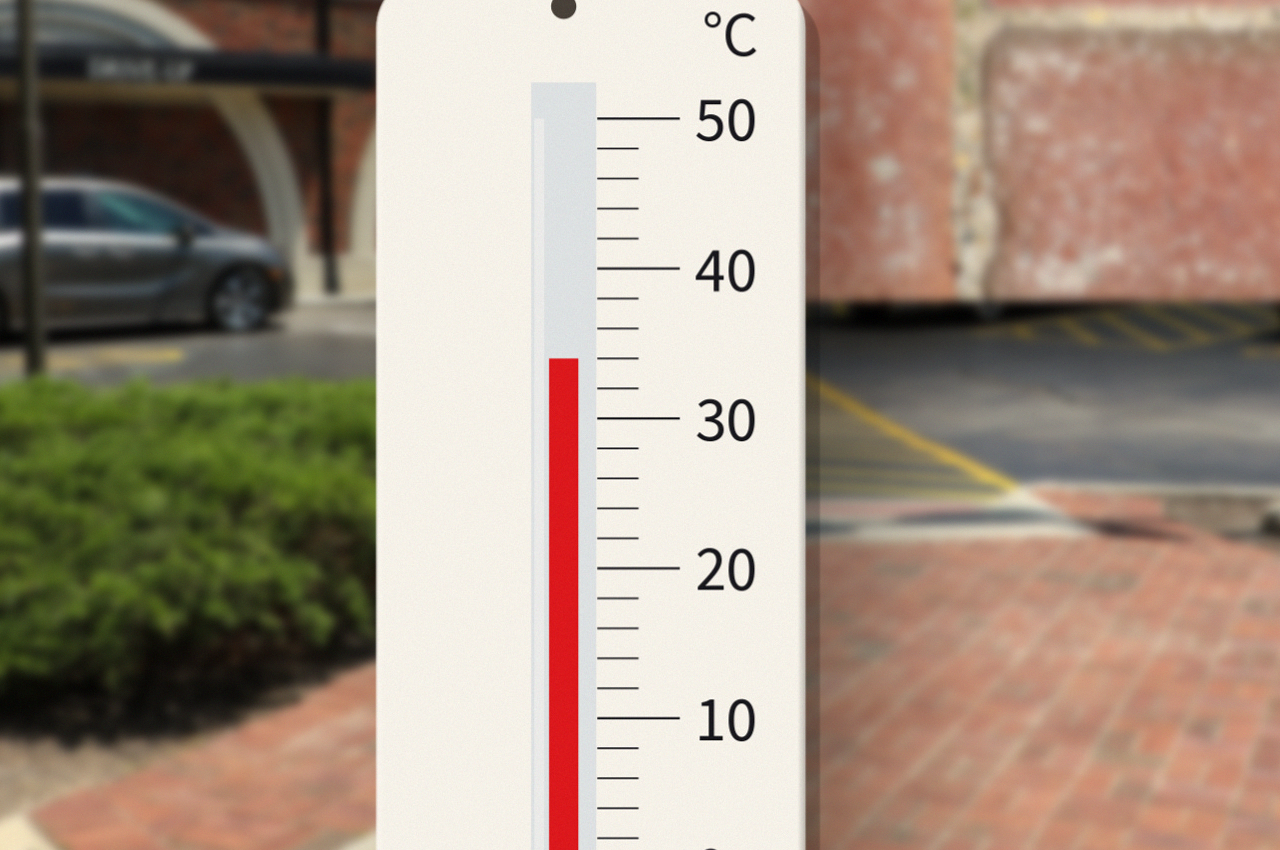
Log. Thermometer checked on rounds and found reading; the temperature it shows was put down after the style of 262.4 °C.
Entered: 34 °C
